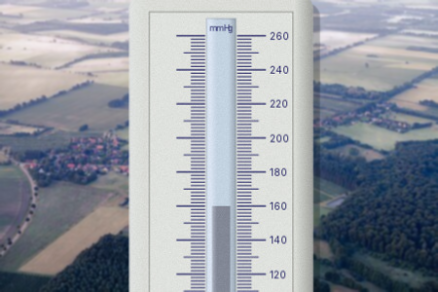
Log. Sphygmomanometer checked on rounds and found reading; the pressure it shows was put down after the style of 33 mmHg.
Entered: 160 mmHg
